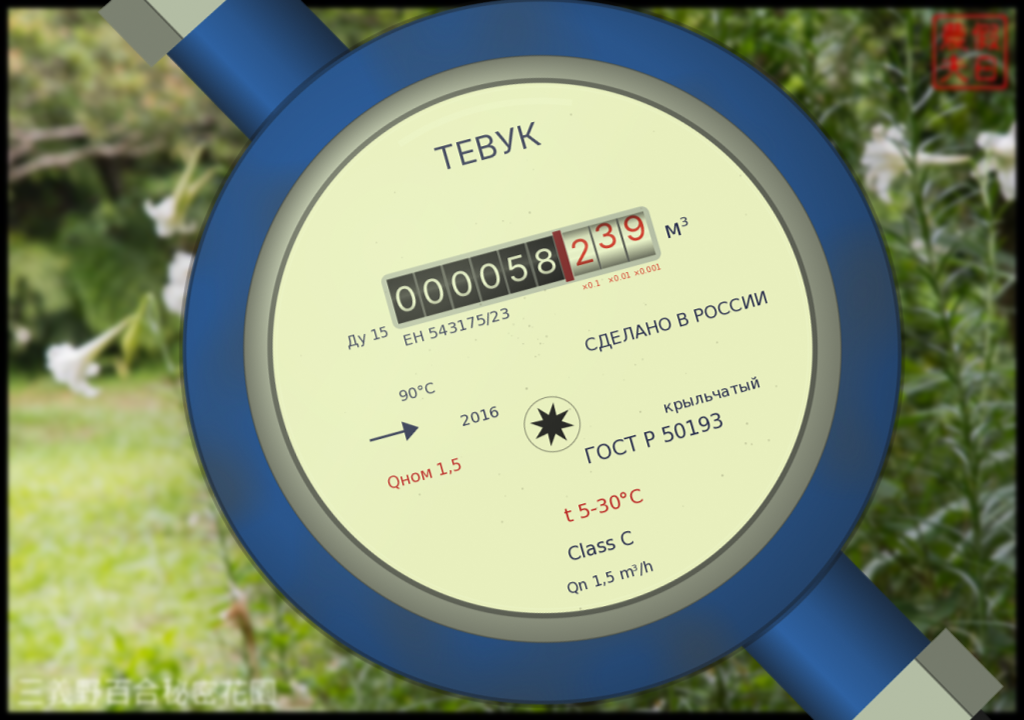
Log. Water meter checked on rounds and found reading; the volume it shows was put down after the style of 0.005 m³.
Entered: 58.239 m³
